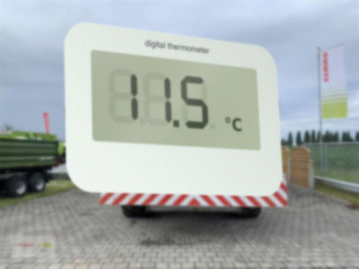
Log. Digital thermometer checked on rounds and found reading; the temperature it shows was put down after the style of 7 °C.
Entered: 11.5 °C
